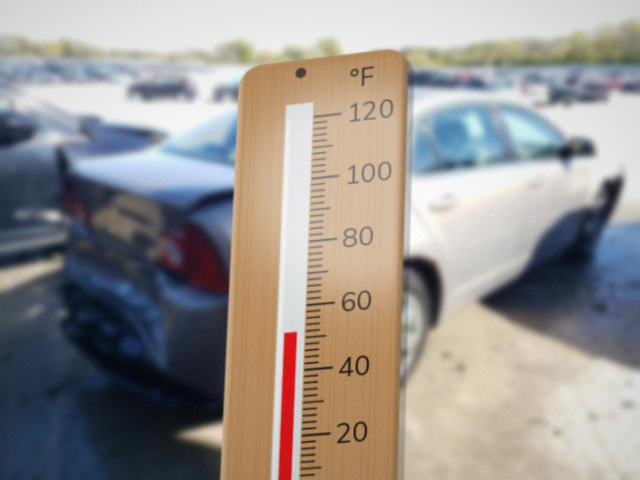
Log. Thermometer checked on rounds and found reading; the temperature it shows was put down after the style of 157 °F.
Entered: 52 °F
